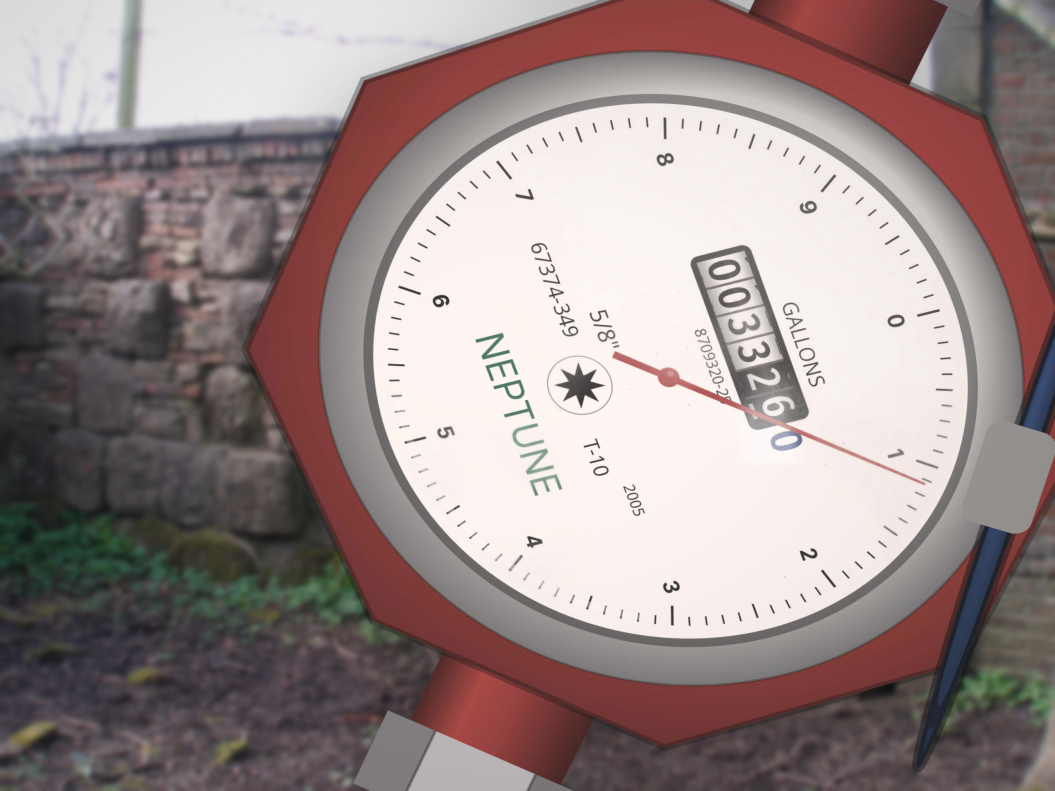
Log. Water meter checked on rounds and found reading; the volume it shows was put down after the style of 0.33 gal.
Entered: 33261.1 gal
